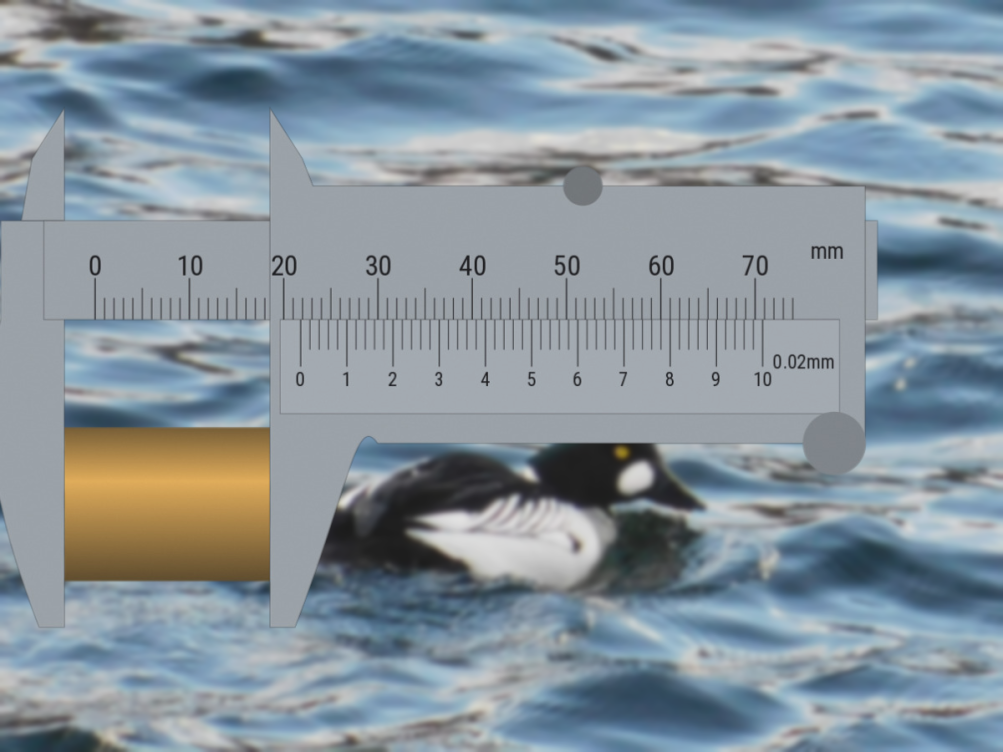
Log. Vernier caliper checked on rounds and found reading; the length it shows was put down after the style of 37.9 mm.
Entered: 21.8 mm
